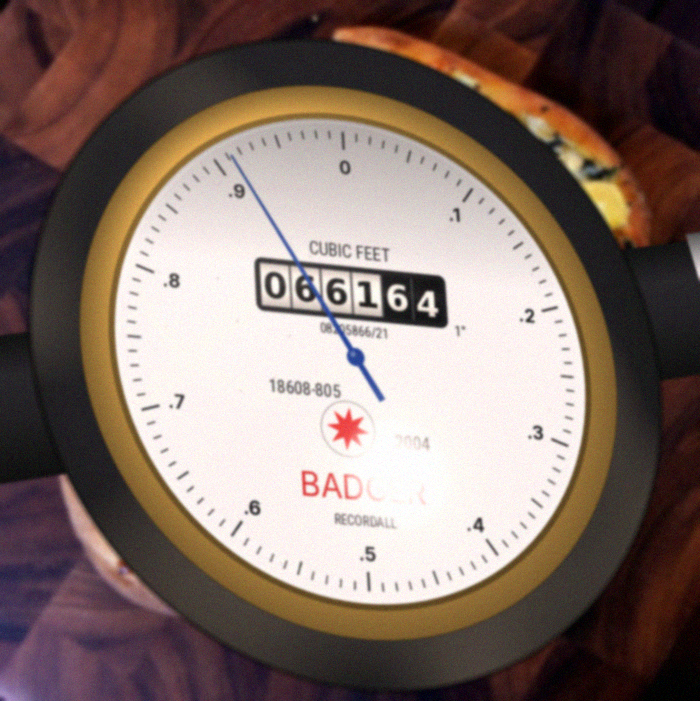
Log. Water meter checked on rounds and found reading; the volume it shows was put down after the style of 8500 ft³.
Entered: 66163.91 ft³
